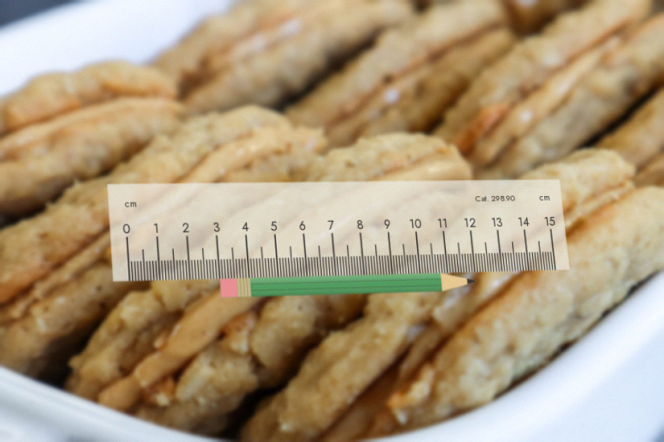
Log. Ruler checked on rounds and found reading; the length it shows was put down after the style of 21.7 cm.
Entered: 9 cm
